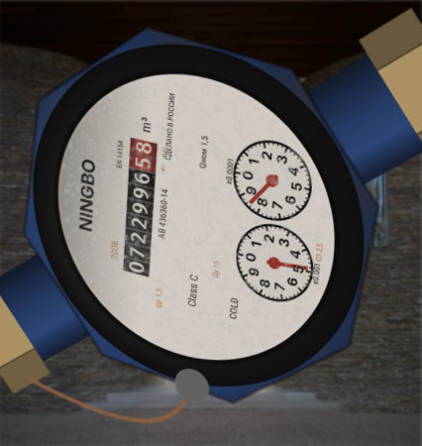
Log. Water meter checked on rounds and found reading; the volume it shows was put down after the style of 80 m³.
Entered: 722996.5848 m³
